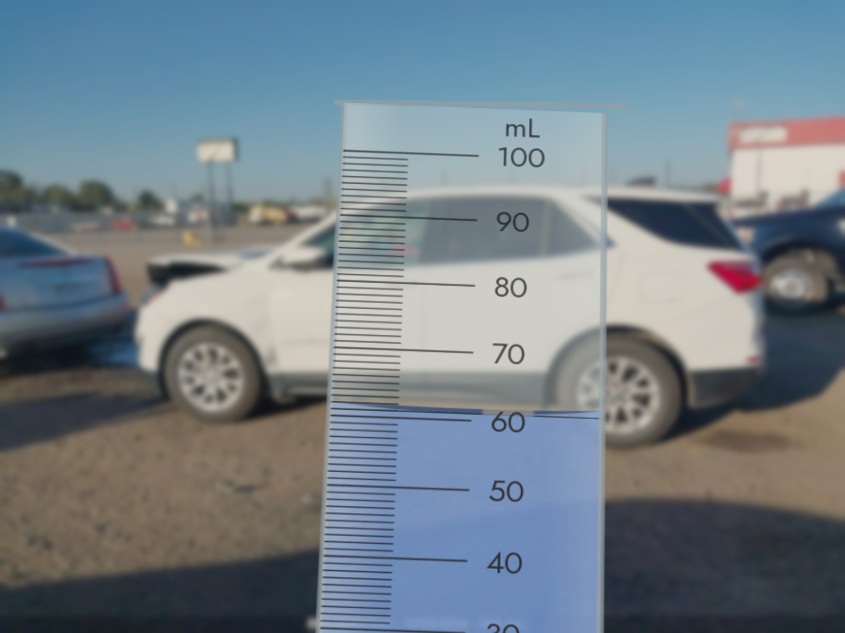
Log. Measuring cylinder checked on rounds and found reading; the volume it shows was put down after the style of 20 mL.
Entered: 61 mL
